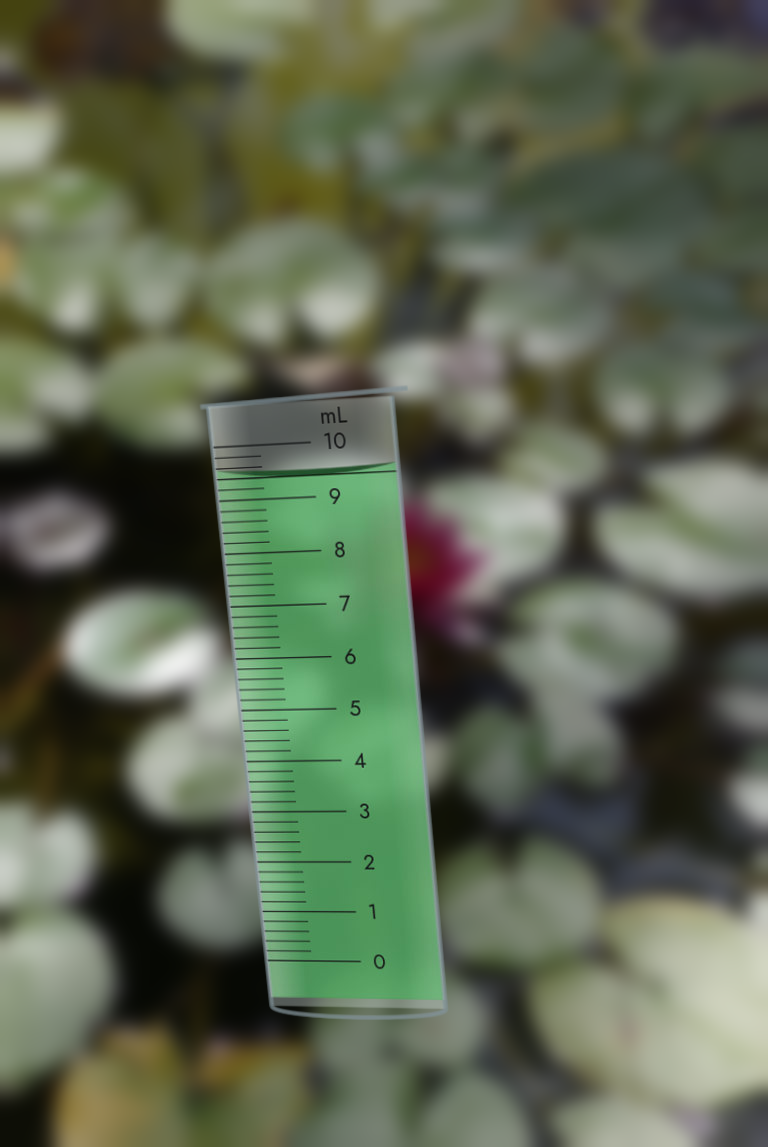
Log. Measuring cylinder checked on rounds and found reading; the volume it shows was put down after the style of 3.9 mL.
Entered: 9.4 mL
